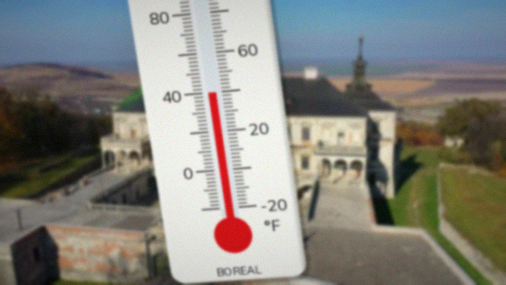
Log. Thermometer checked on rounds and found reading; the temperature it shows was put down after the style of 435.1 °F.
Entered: 40 °F
